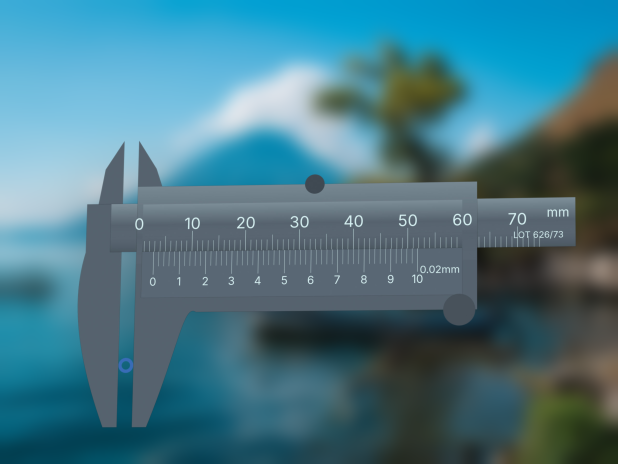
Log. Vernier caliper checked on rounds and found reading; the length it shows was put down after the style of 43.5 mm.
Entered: 2.8 mm
